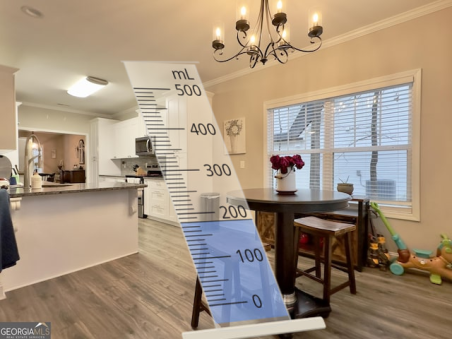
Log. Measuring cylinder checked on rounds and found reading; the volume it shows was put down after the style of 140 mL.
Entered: 180 mL
